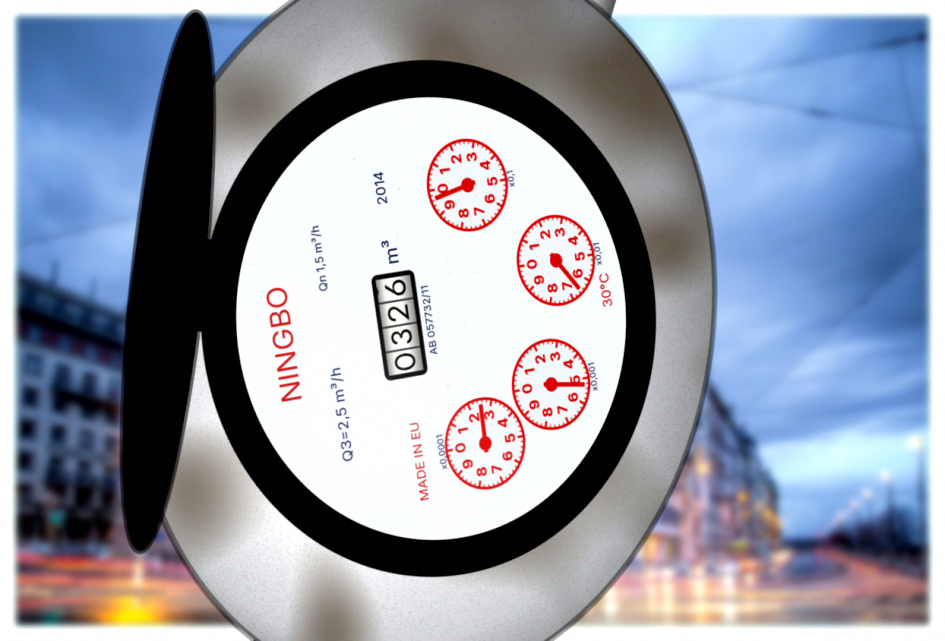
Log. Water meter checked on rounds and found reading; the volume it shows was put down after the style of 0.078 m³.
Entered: 325.9652 m³
